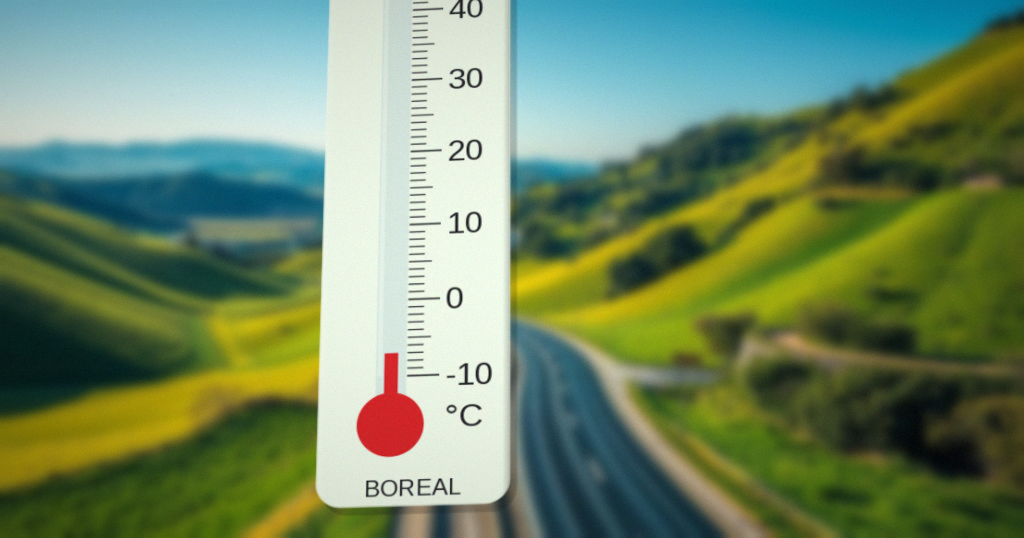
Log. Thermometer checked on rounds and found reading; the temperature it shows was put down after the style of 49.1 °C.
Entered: -7 °C
